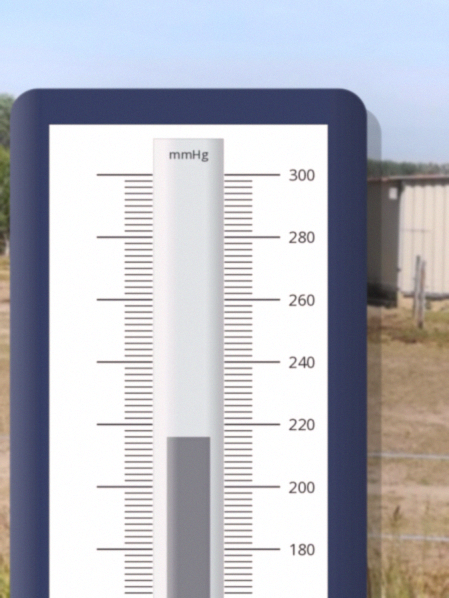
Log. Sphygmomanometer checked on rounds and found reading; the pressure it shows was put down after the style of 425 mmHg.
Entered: 216 mmHg
